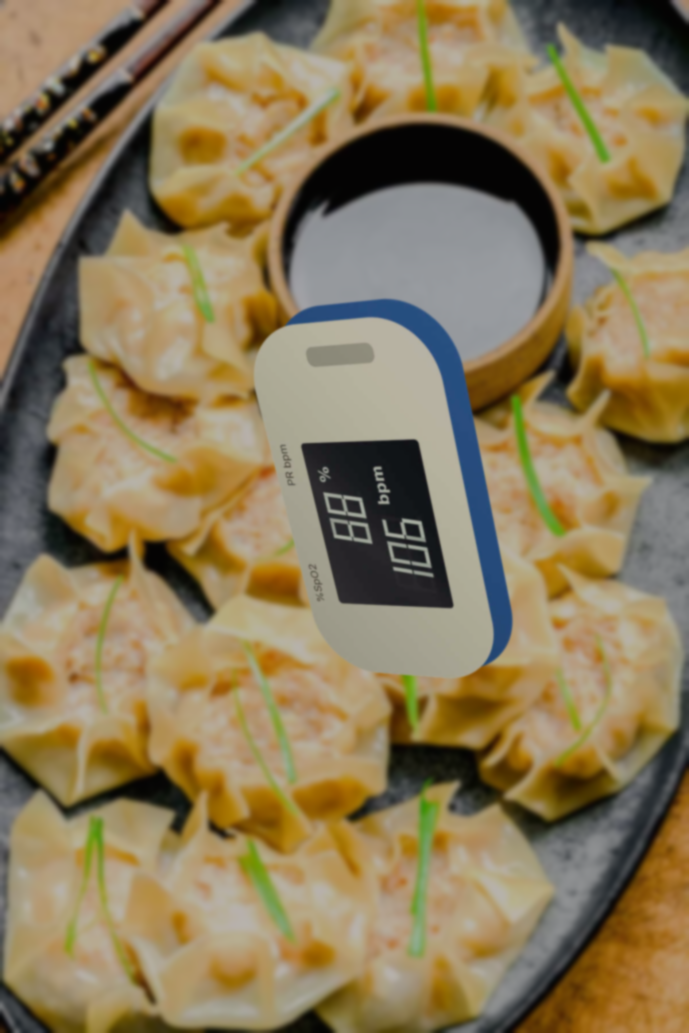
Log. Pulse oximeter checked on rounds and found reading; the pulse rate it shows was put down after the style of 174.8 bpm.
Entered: 106 bpm
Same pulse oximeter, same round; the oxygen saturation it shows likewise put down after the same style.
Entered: 88 %
